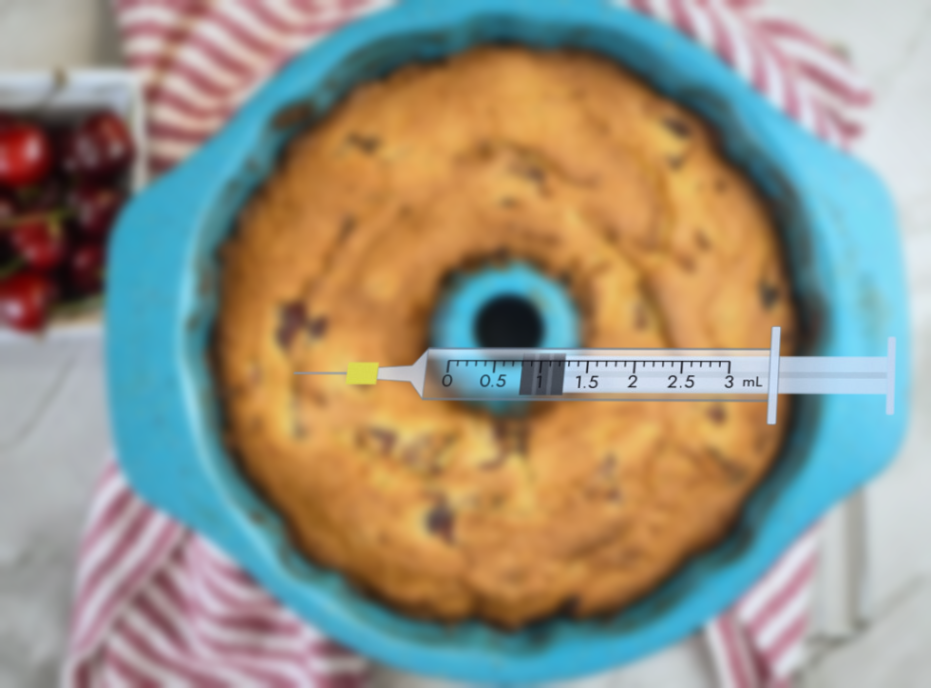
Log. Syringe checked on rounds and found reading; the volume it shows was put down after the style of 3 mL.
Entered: 0.8 mL
